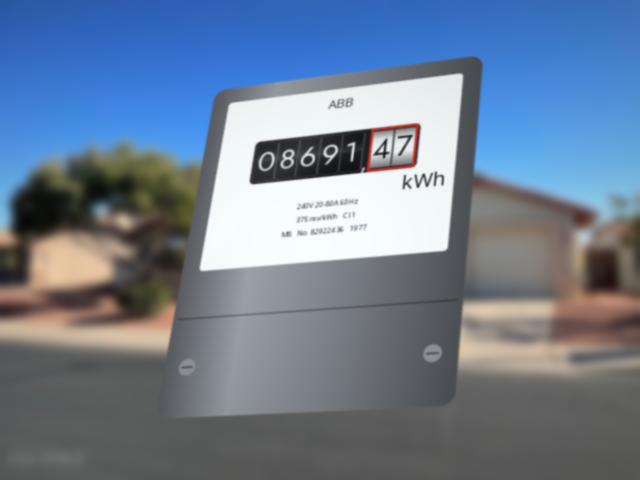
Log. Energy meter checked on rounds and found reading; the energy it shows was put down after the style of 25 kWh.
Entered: 8691.47 kWh
